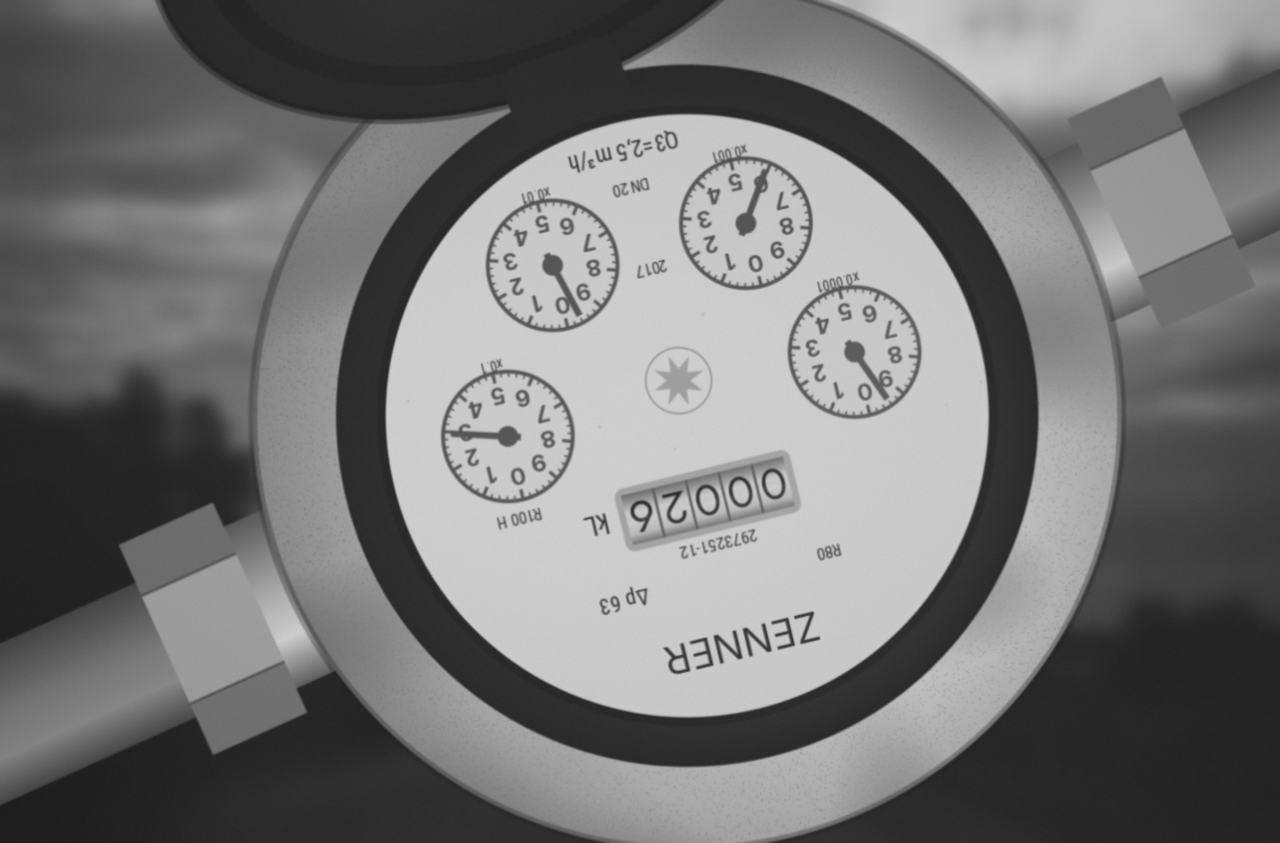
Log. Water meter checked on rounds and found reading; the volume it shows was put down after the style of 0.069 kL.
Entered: 26.2959 kL
